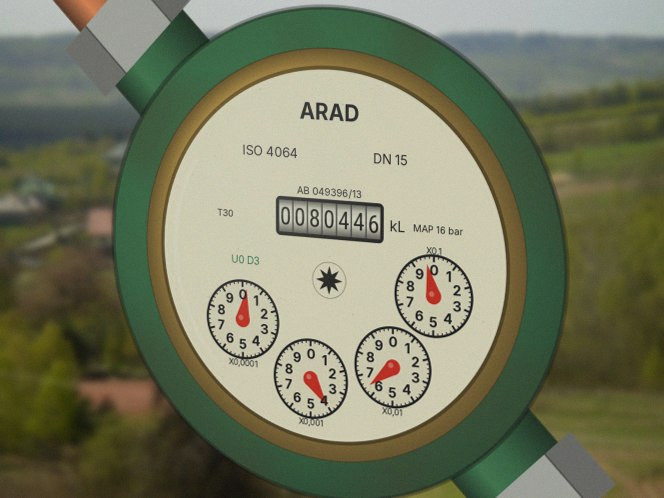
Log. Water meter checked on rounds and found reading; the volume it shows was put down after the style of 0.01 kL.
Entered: 80445.9640 kL
